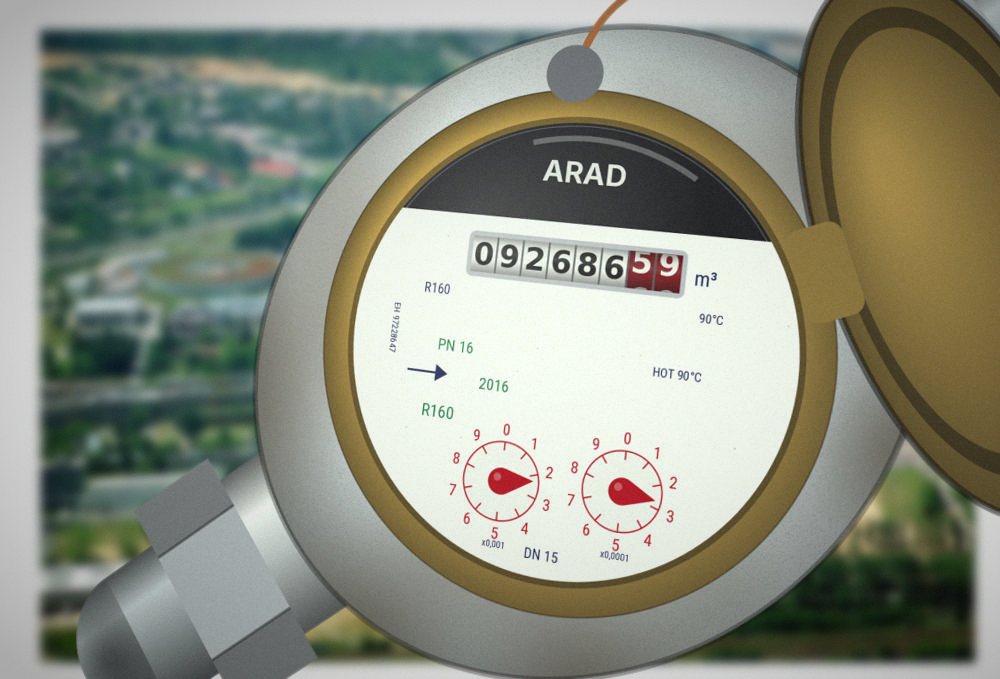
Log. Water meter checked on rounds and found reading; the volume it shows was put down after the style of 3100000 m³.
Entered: 92686.5922 m³
